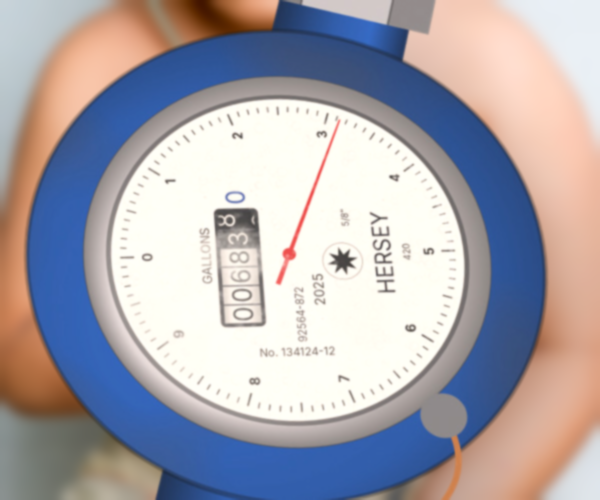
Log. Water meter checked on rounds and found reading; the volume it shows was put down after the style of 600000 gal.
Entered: 68383.1 gal
